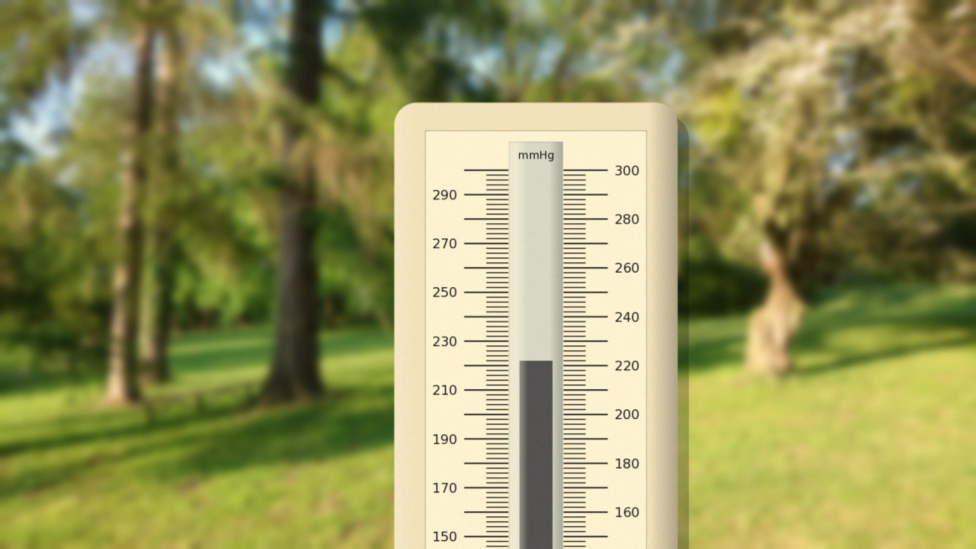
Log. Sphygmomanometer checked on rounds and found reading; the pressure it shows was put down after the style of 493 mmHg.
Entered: 222 mmHg
